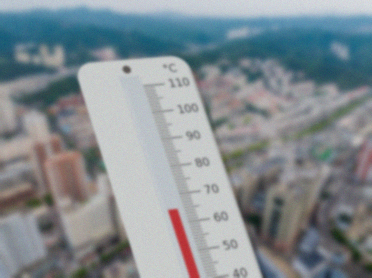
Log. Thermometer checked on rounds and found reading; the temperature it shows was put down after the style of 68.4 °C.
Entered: 65 °C
